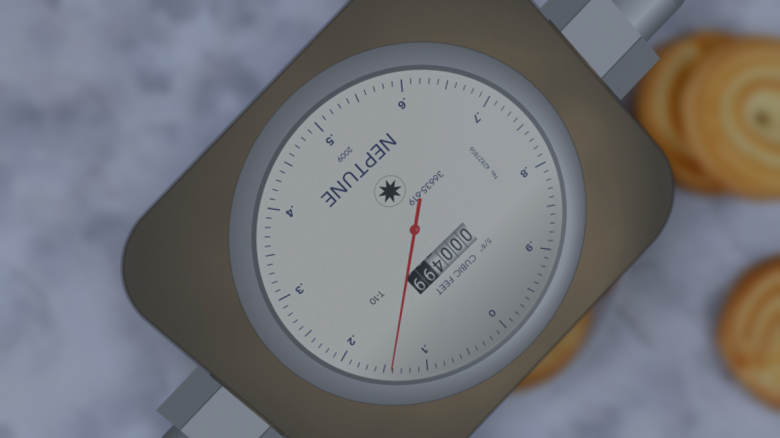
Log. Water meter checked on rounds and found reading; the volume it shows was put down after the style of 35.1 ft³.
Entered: 499.14 ft³
